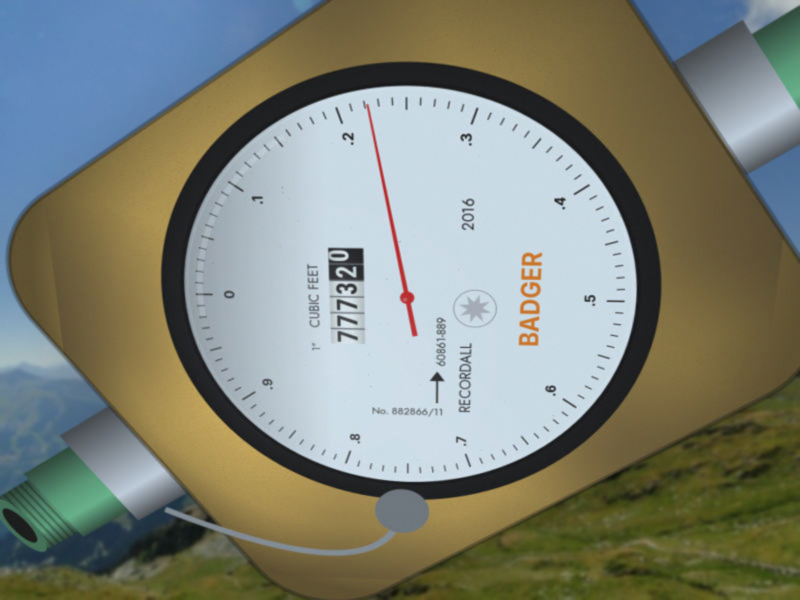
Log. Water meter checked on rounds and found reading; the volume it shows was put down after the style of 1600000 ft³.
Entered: 777320.22 ft³
